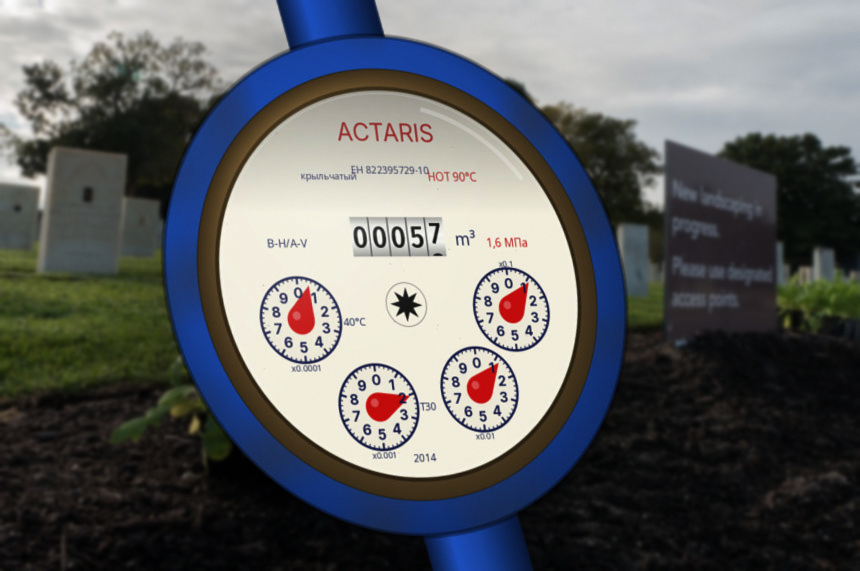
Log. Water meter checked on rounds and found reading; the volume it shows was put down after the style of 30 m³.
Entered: 57.1120 m³
